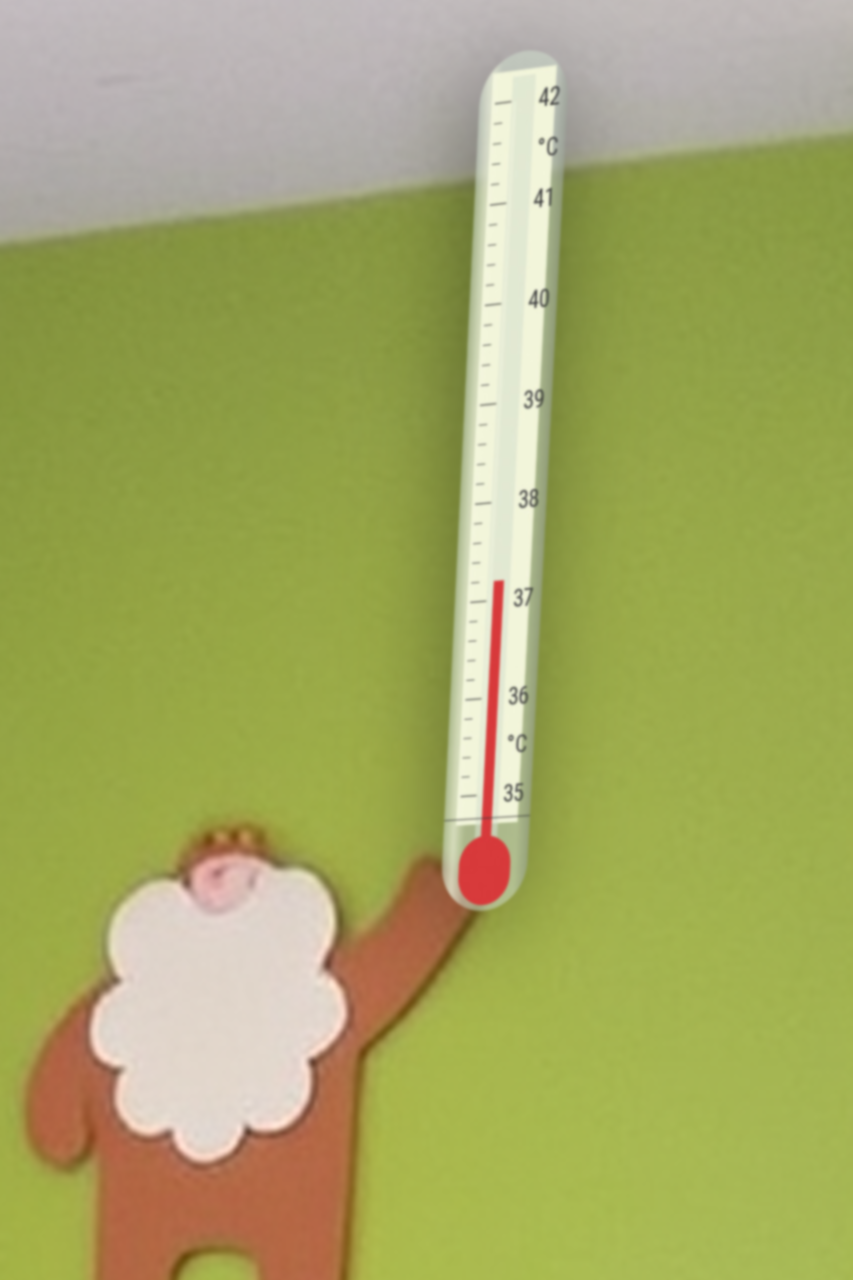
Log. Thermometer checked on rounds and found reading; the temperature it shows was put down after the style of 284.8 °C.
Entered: 37.2 °C
